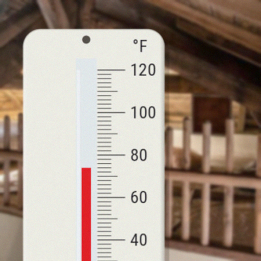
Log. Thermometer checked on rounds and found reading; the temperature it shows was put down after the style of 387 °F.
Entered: 74 °F
